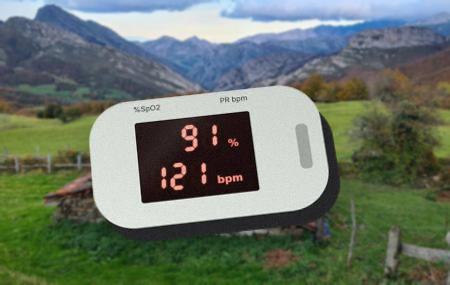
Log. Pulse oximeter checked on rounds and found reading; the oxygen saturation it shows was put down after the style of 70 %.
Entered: 91 %
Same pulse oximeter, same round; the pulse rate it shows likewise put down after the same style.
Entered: 121 bpm
